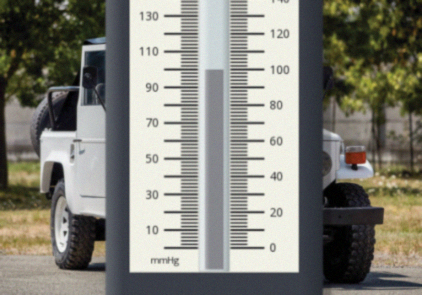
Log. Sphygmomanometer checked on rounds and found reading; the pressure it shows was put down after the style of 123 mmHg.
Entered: 100 mmHg
